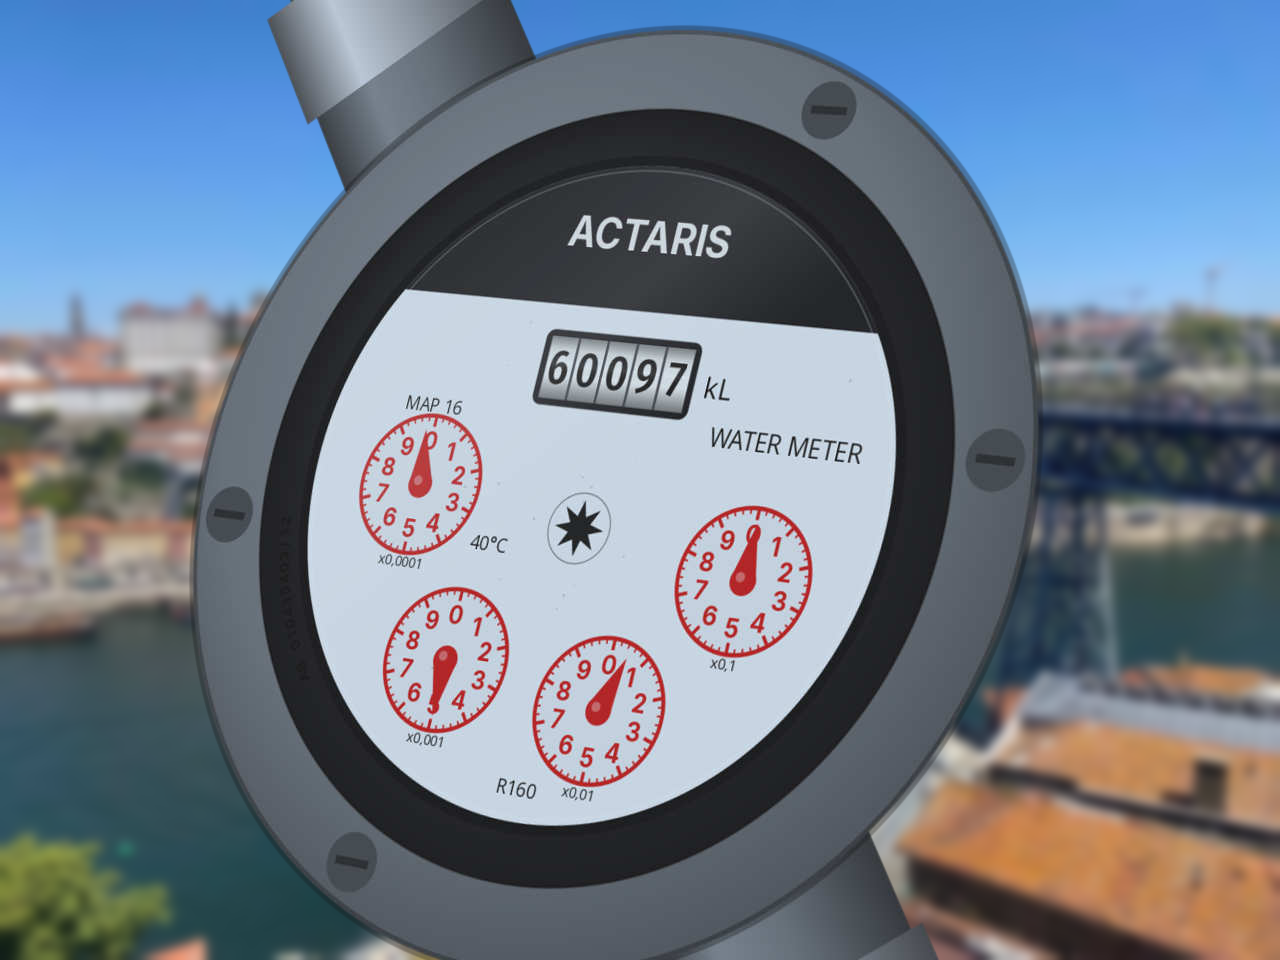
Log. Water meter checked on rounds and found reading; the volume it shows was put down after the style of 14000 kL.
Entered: 60097.0049 kL
